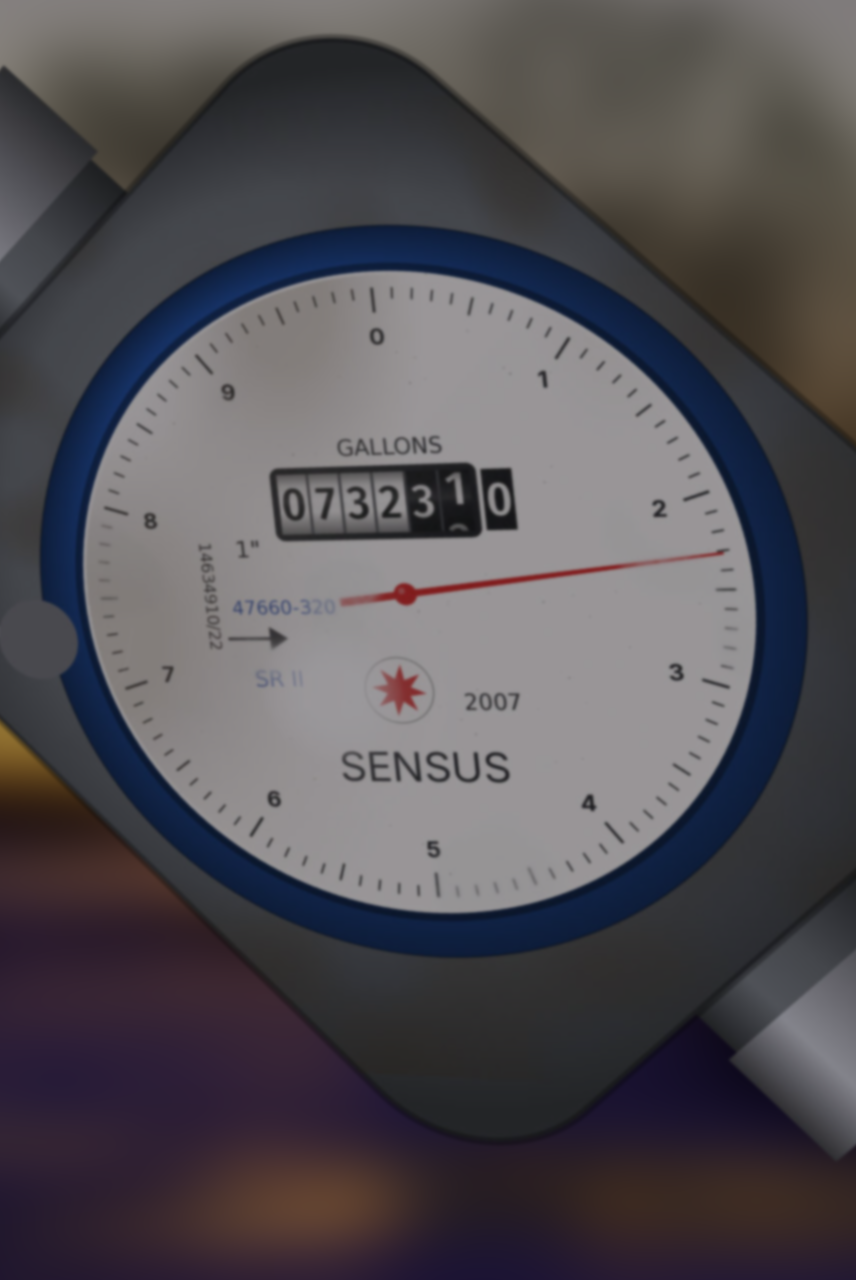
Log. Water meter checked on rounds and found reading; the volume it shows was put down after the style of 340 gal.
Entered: 732312.3 gal
